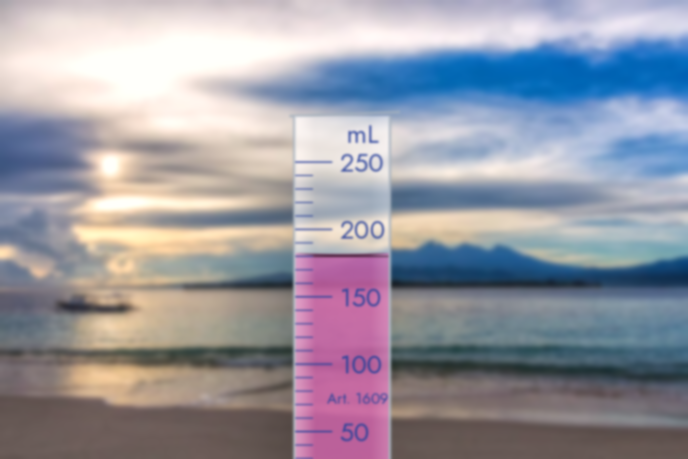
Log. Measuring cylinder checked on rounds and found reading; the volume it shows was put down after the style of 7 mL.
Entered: 180 mL
